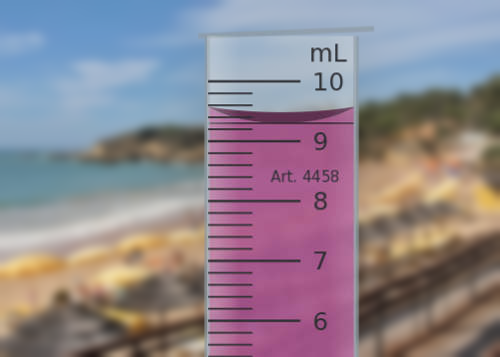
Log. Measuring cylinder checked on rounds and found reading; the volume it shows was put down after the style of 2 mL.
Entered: 9.3 mL
